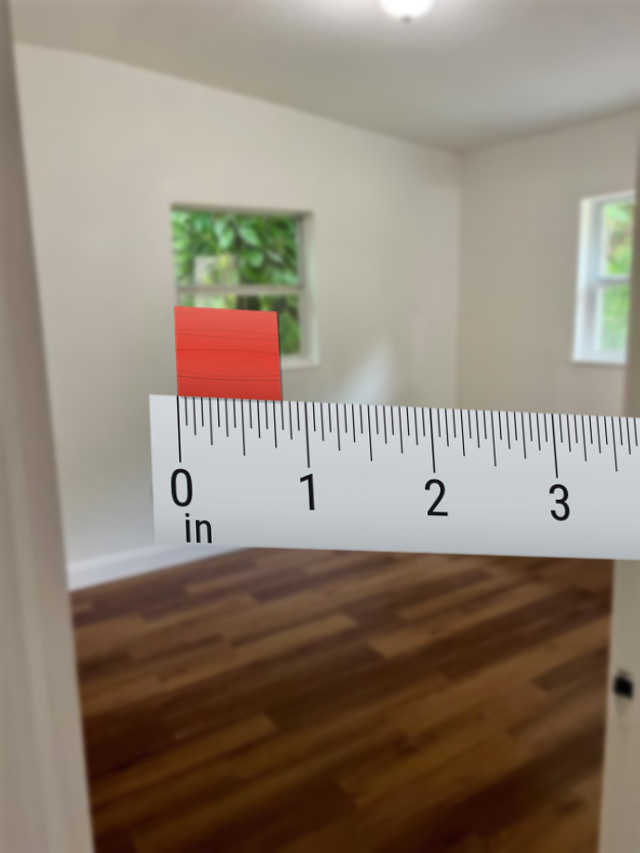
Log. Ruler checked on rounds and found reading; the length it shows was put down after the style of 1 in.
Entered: 0.8125 in
